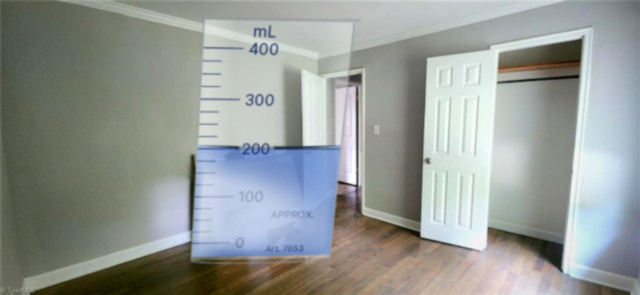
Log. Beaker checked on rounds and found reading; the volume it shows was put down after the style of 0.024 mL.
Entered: 200 mL
